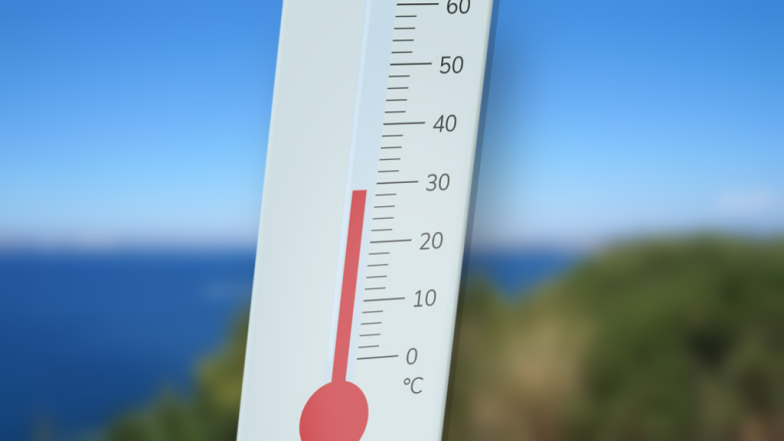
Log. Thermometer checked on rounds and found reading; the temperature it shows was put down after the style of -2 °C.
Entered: 29 °C
